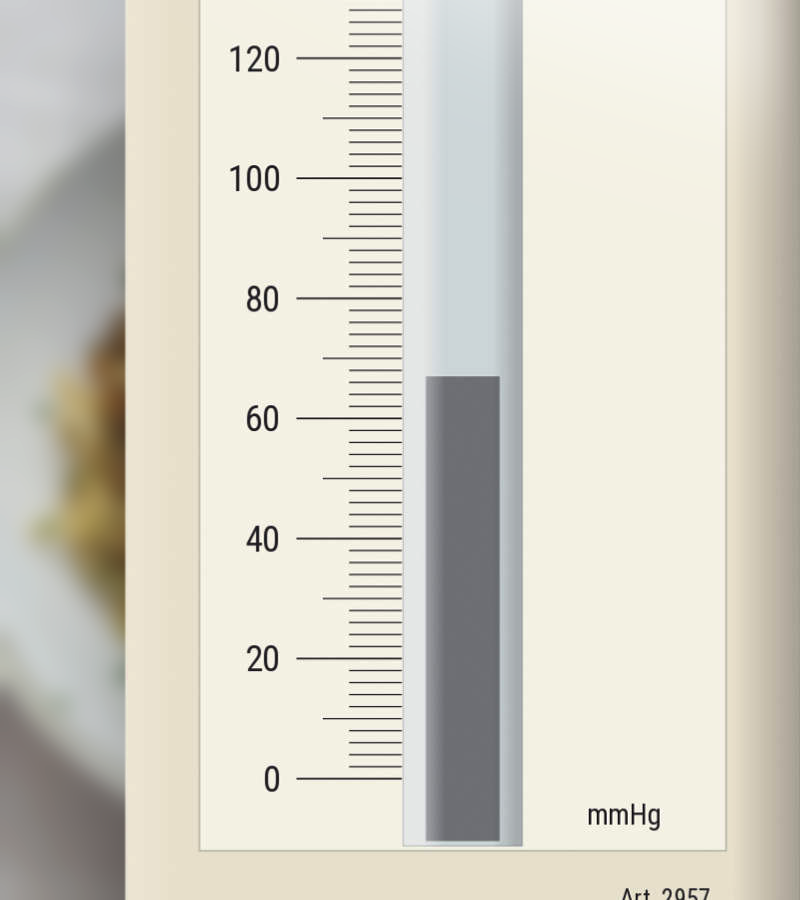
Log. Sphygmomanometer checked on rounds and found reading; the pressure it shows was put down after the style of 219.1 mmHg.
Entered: 67 mmHg
